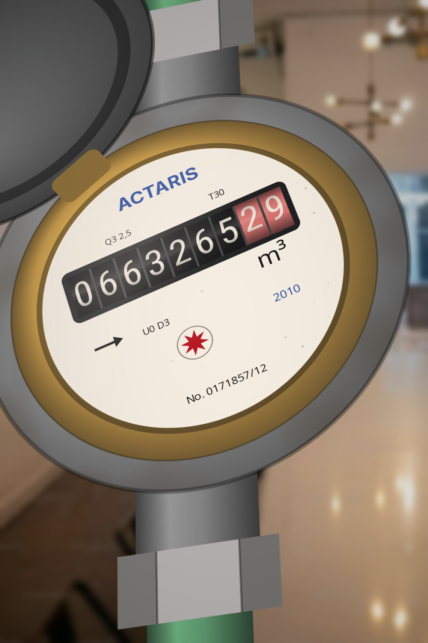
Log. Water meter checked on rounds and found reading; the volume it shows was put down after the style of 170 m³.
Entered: 663265.29 m³
